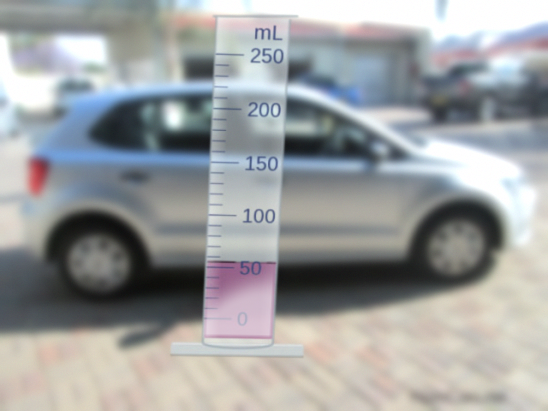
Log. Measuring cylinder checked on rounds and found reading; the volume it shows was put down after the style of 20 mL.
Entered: 55 mL
